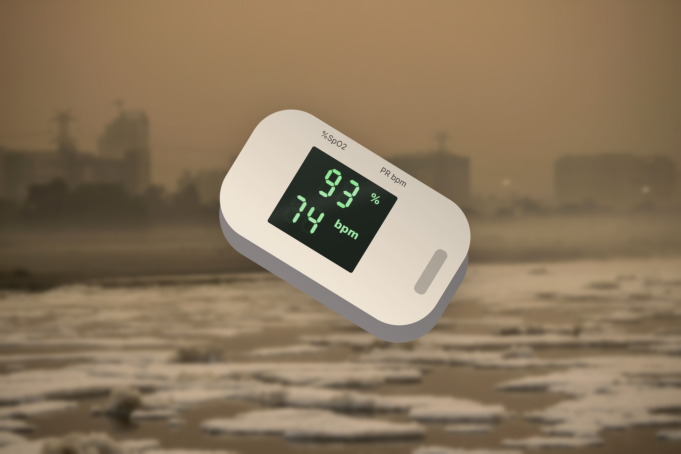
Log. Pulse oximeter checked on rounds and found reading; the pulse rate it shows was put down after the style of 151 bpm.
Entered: 74 bpm
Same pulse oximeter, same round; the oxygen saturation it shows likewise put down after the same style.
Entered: 93 %
